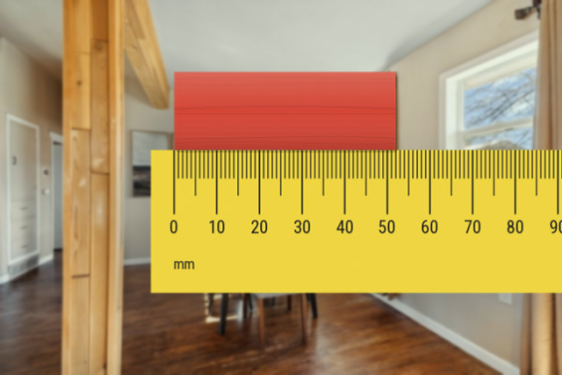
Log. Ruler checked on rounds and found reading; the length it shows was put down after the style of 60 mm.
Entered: 52 mm
